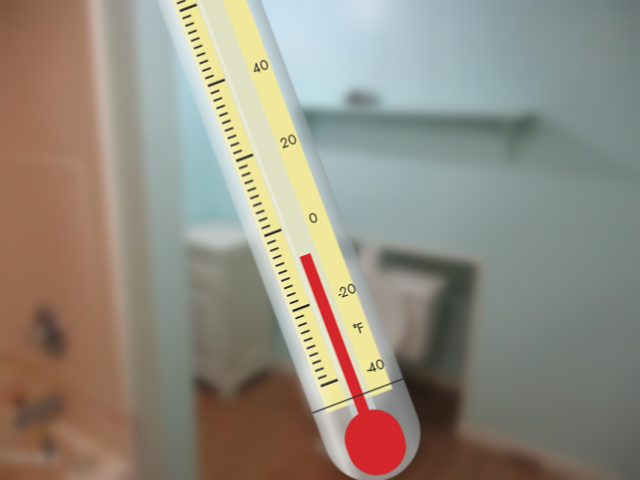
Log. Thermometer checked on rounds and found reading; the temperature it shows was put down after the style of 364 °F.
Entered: -8 °F
